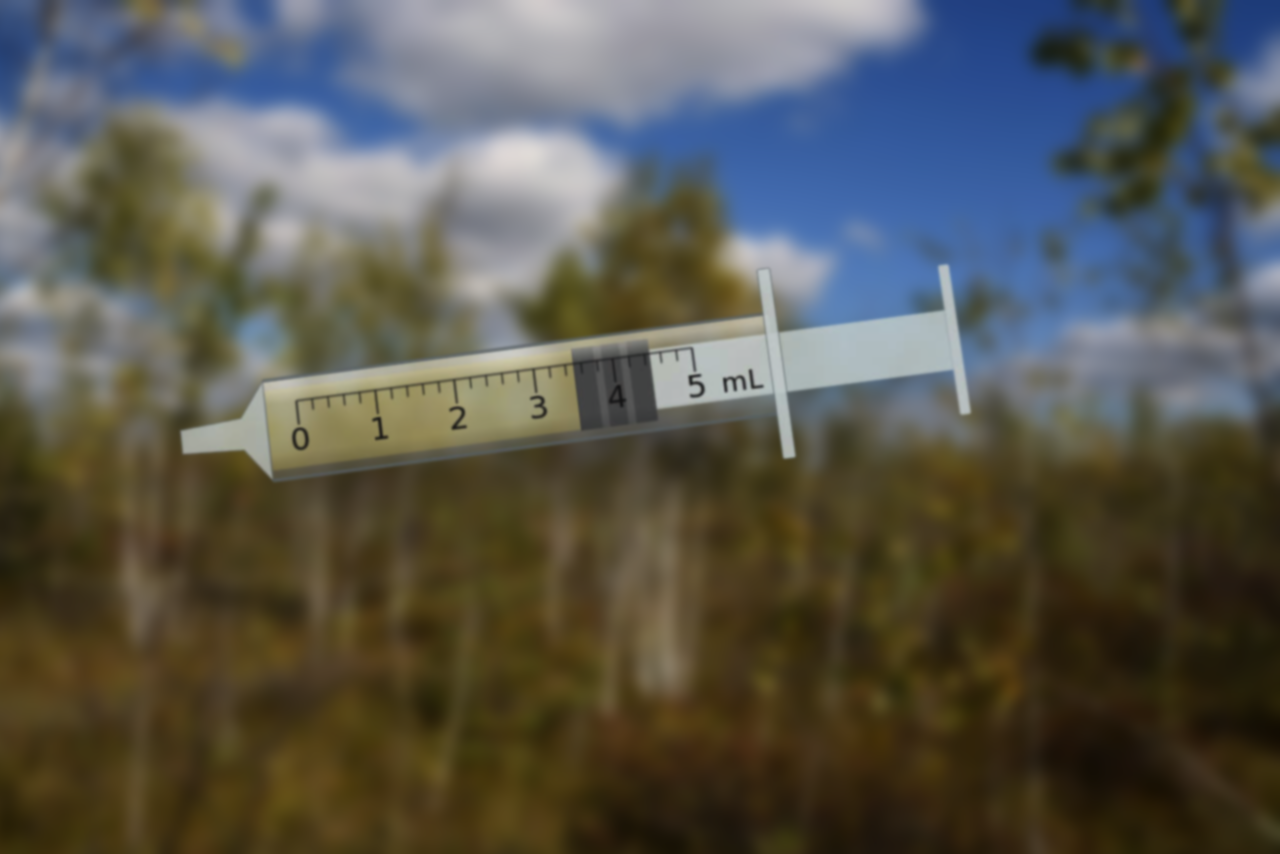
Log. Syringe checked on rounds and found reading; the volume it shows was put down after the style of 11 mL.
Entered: 3.5 mL
